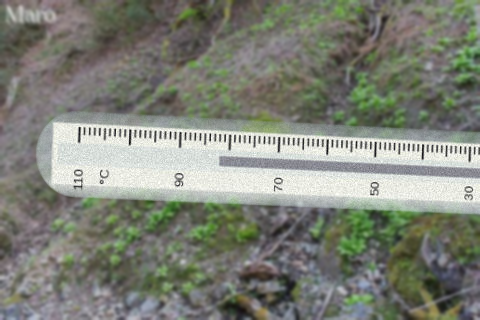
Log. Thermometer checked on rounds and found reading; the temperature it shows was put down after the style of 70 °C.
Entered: 82 °C
